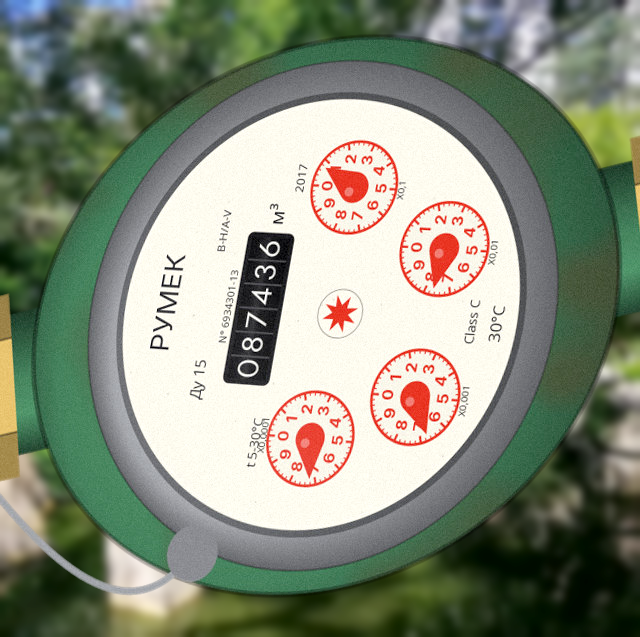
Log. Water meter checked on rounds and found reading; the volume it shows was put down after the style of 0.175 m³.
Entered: 87436.0767 m³
